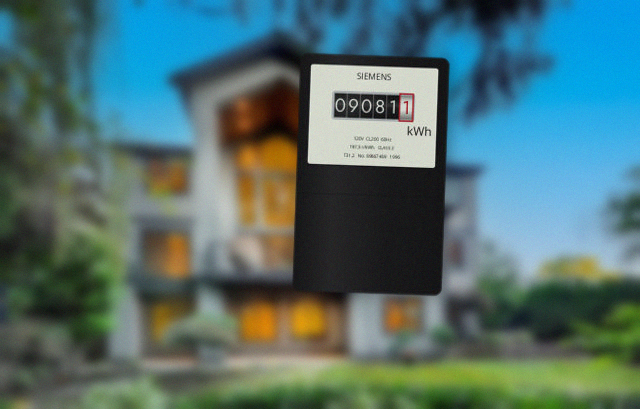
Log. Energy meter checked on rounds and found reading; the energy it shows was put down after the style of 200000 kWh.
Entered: 9081.1 kWh
